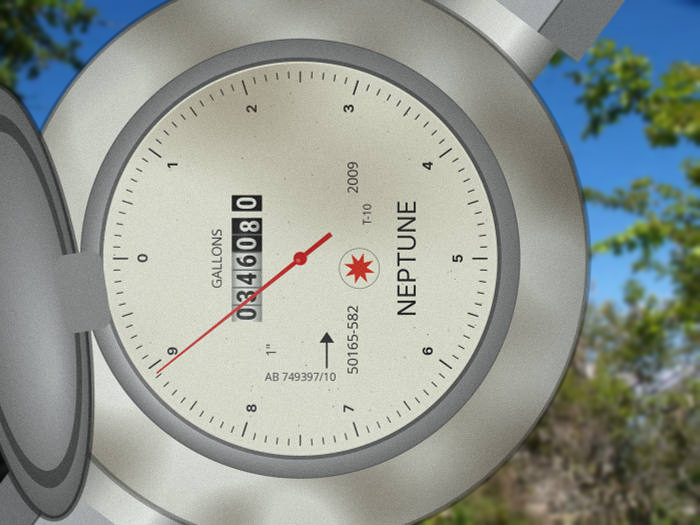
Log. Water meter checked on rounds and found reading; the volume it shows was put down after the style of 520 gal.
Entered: 346078.9 gal
